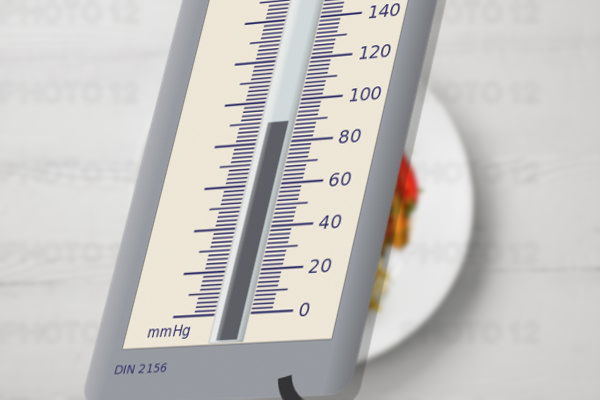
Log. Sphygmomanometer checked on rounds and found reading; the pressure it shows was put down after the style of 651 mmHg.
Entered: 90 mmHg
